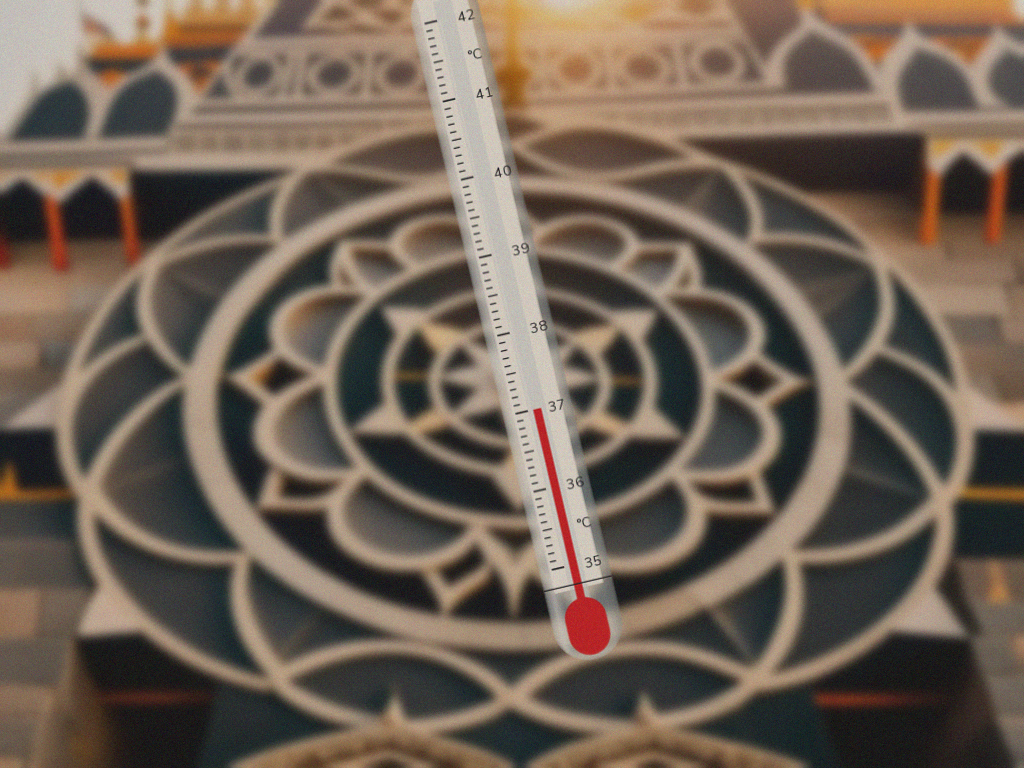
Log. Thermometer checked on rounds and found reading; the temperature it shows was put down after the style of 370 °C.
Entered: 37 °C
